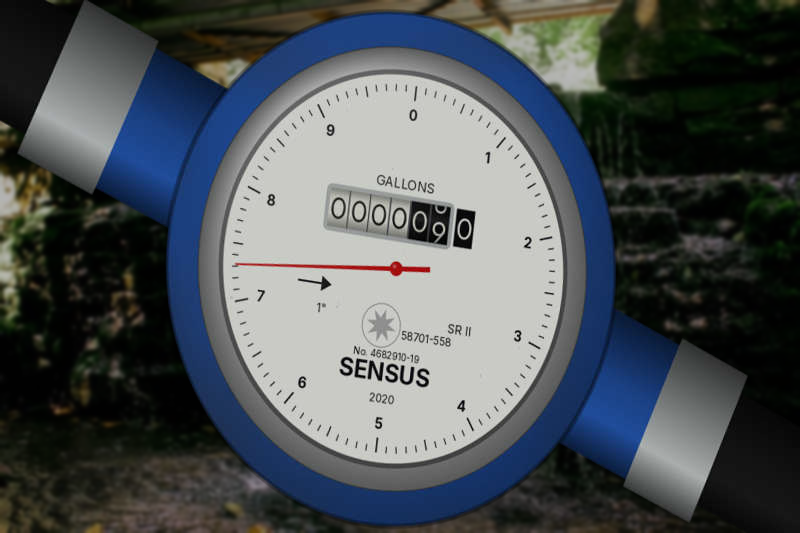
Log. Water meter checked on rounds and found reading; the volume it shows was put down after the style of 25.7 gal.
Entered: 87.3 gal
